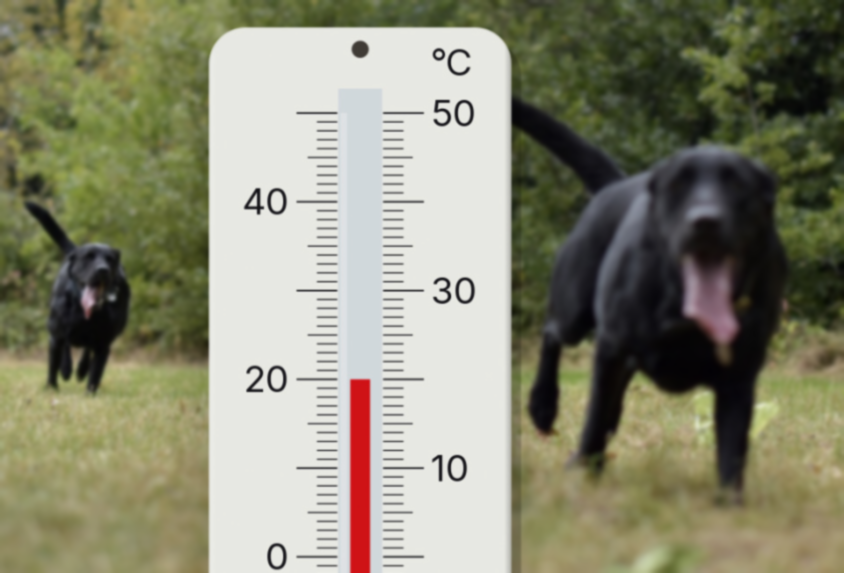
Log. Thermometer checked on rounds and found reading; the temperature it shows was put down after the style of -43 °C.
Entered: 20 °C
